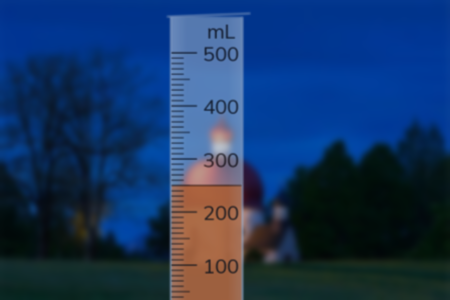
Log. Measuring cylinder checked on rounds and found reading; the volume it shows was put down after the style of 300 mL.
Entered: 250 mL
